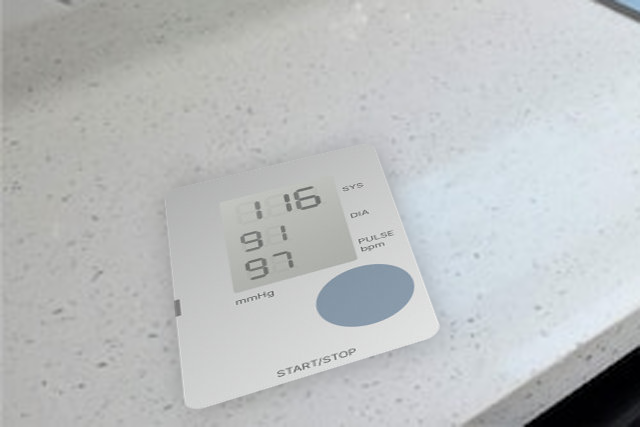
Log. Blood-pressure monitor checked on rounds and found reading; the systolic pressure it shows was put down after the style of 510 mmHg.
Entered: 116 mmHg
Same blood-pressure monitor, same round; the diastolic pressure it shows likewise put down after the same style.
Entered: 91 mmHg
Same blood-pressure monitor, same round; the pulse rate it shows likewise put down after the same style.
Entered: 97 bpm
